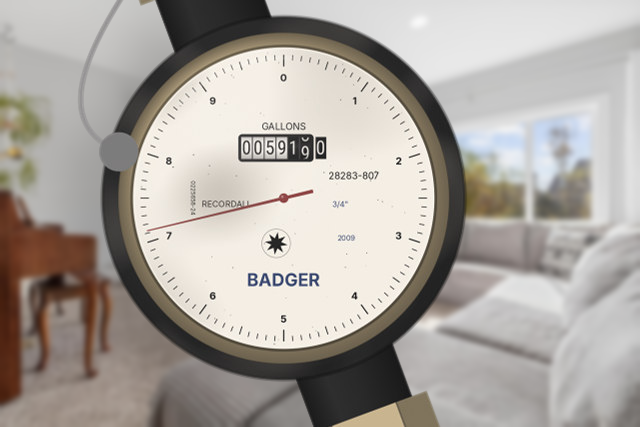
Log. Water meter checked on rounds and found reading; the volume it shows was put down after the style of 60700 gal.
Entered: 59187.1 gal
